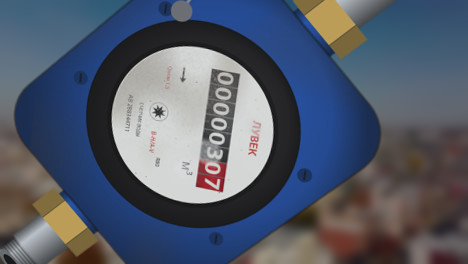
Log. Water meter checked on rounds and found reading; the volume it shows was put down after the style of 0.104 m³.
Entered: 3.07 m³
